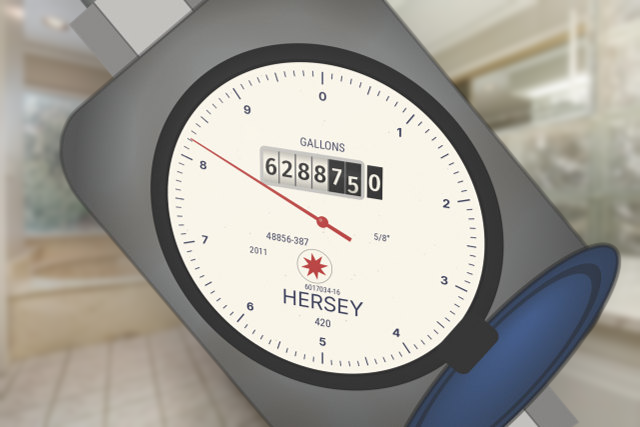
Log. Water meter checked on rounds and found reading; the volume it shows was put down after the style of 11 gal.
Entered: 6288748.2 gal
